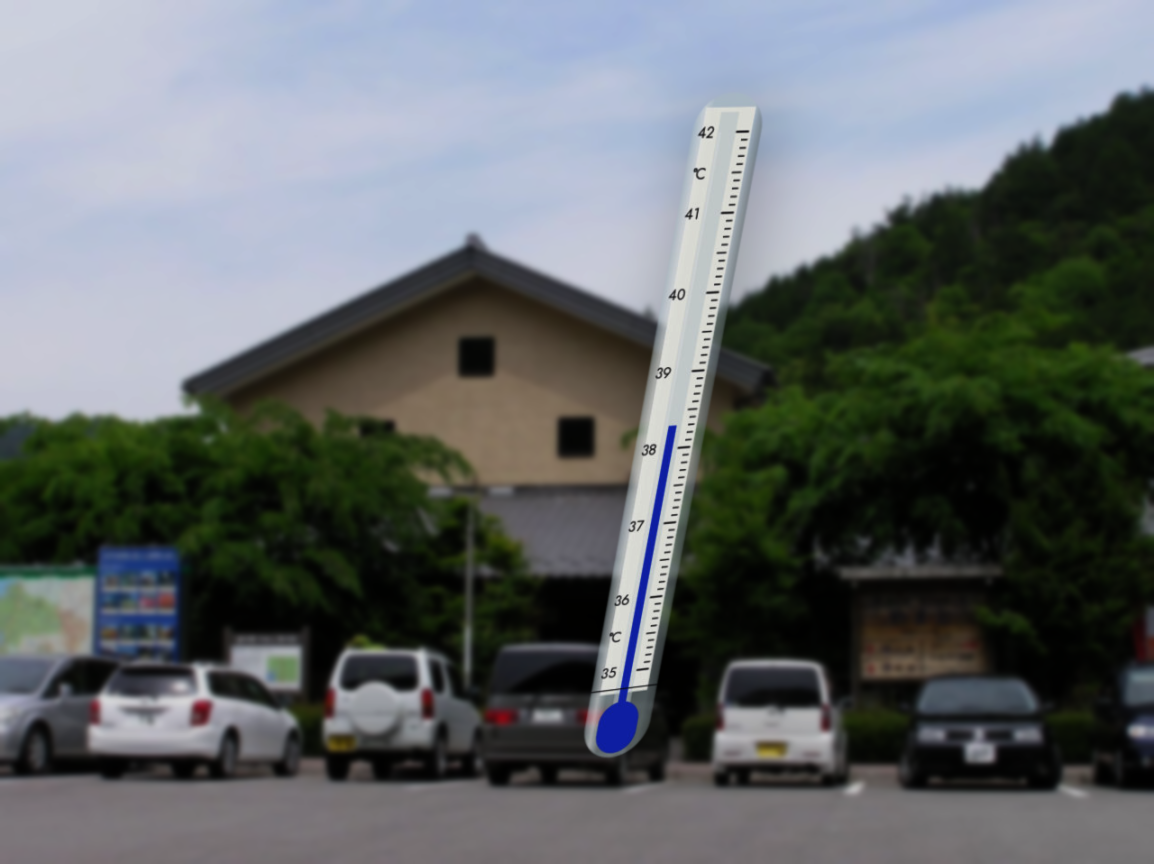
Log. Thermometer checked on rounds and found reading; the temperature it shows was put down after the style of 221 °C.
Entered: 38.3 °C
